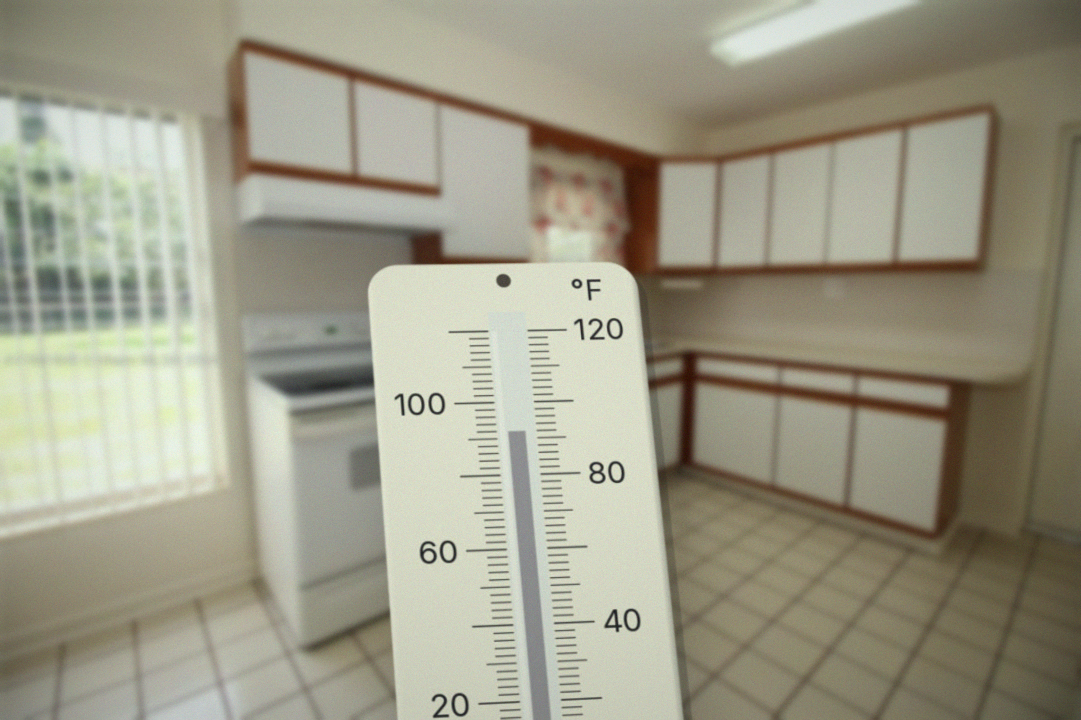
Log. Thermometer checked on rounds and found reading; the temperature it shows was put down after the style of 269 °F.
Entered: 92 °F
